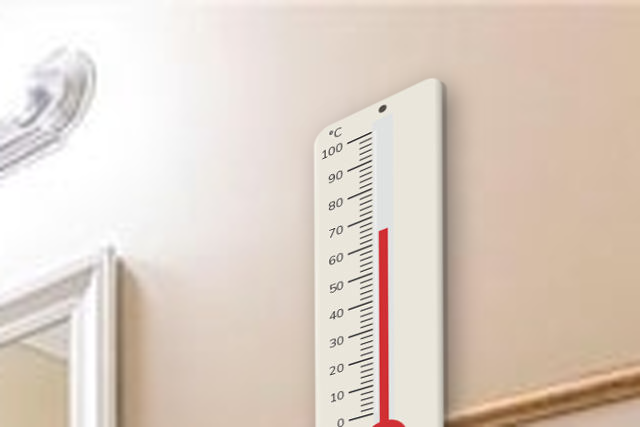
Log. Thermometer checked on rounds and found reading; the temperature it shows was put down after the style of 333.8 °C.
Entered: 64 °C
